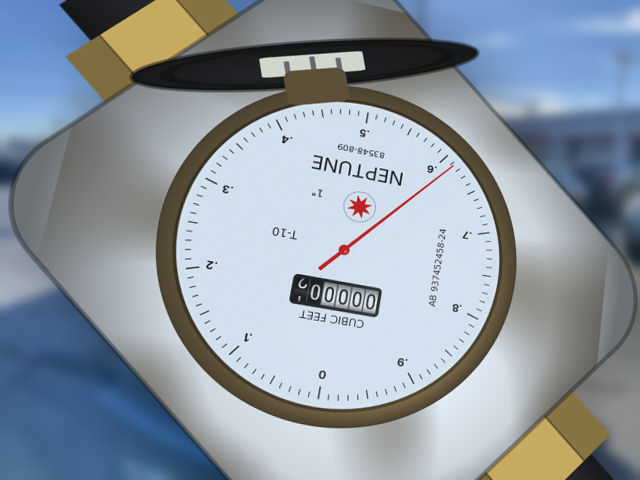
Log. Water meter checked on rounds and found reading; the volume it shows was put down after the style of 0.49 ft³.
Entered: 1.61 ft³
